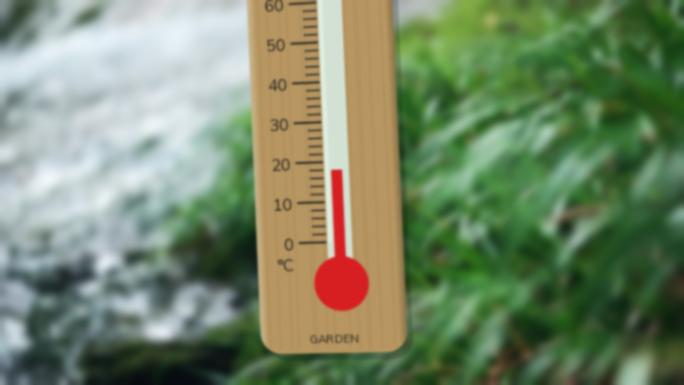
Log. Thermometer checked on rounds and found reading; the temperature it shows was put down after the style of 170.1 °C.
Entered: 18 °C
